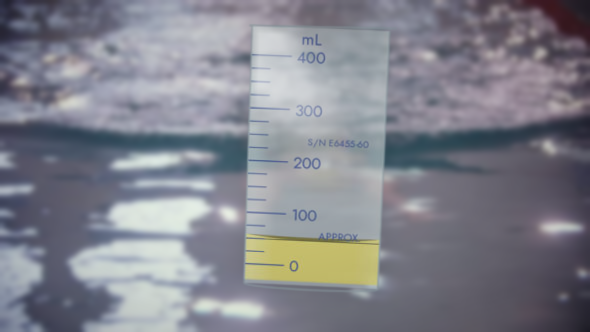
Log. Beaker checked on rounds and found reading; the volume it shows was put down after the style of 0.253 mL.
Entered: 50 mL
